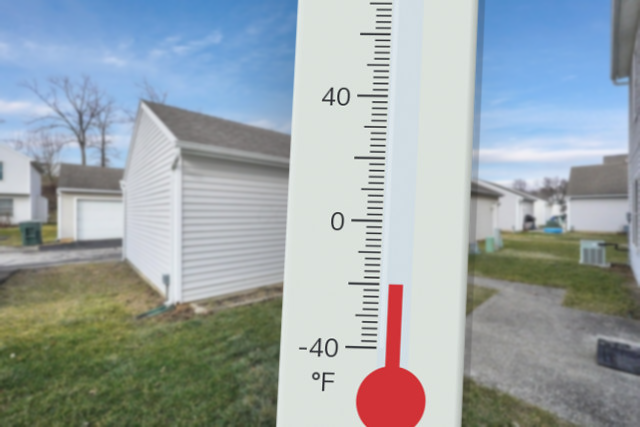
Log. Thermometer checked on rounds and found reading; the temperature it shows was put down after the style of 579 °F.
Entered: -20 °F
